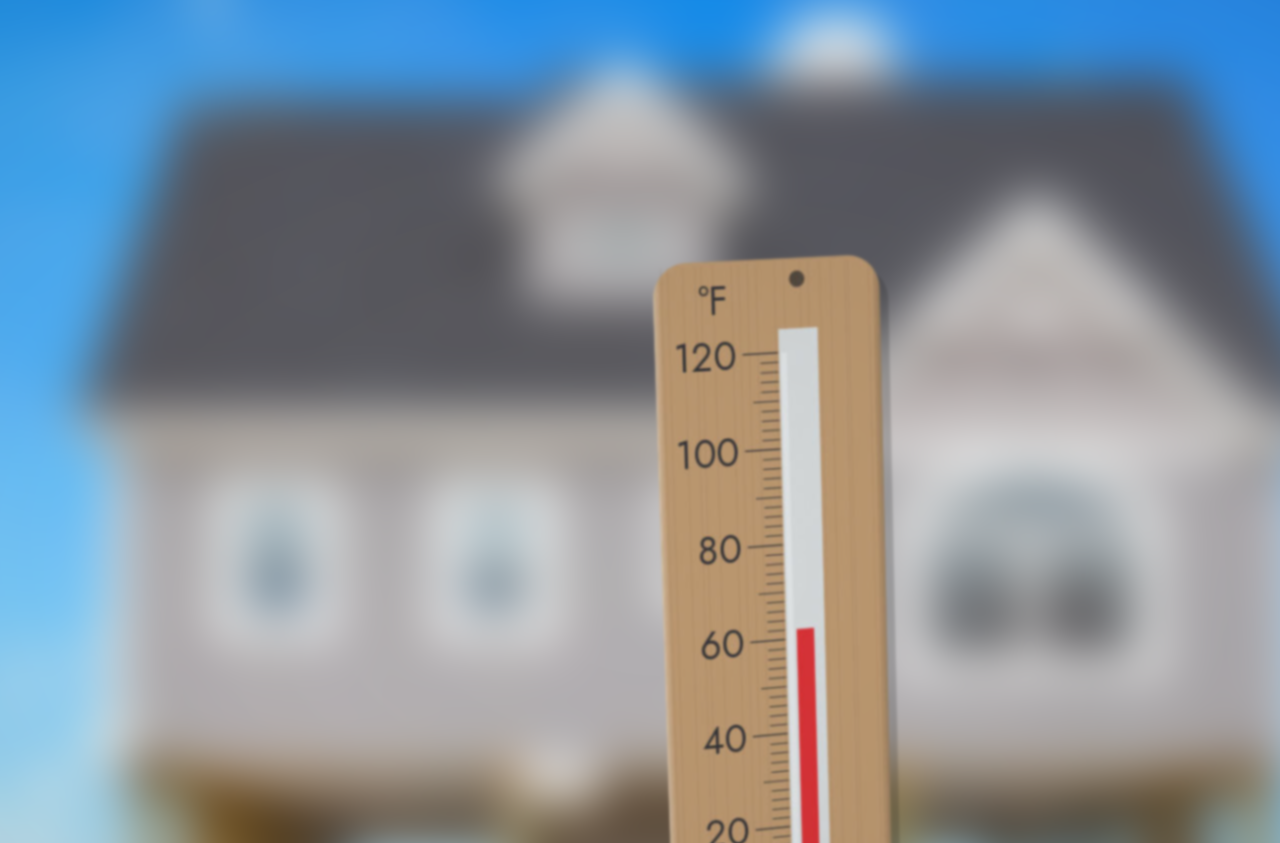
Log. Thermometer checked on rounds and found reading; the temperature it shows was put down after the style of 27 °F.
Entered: 62 °F
